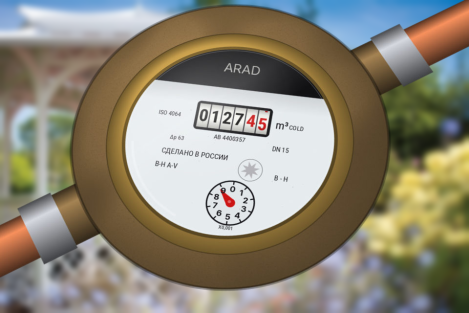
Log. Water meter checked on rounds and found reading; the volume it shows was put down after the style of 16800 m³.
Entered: 127.448 m³
